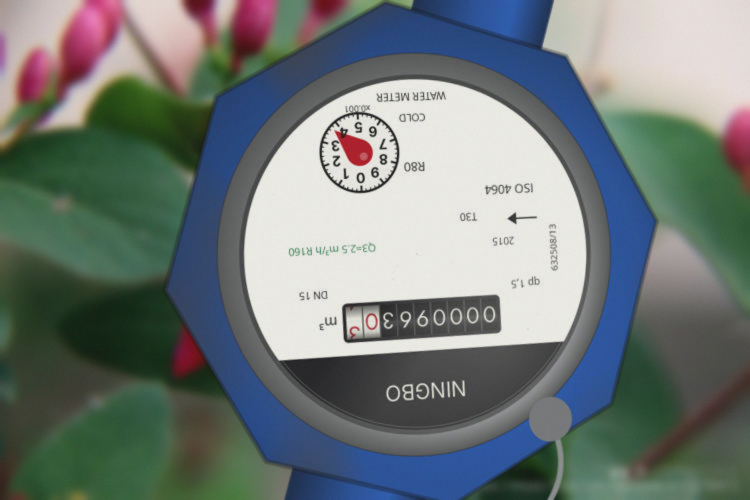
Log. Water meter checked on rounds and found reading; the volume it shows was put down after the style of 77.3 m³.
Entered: 963.033 m³
